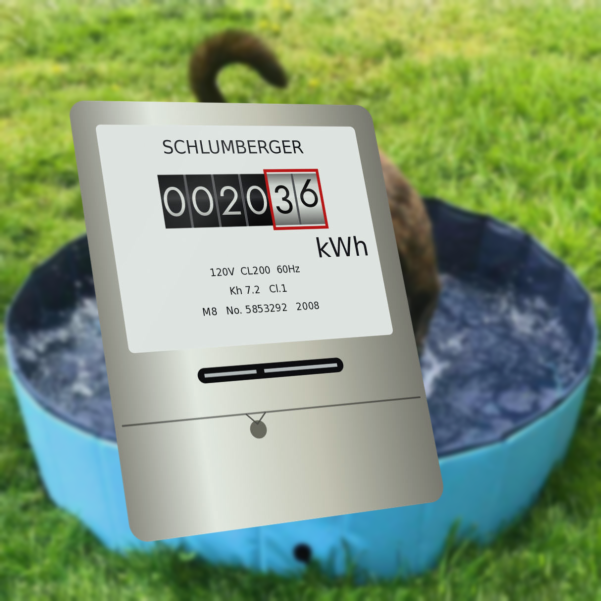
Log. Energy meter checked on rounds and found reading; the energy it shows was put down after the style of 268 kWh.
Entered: 20.36 kWh
